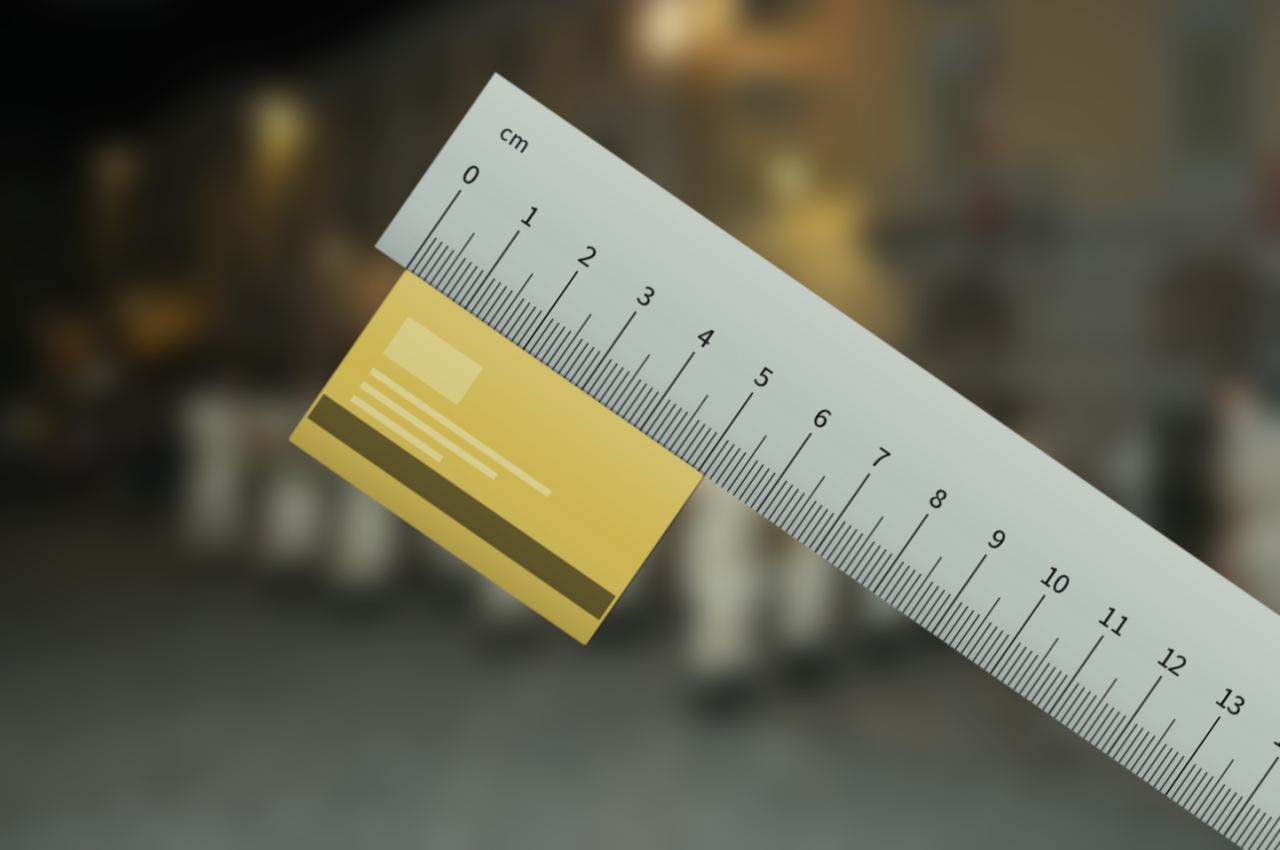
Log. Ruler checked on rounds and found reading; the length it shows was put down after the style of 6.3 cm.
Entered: 5.1 cm
